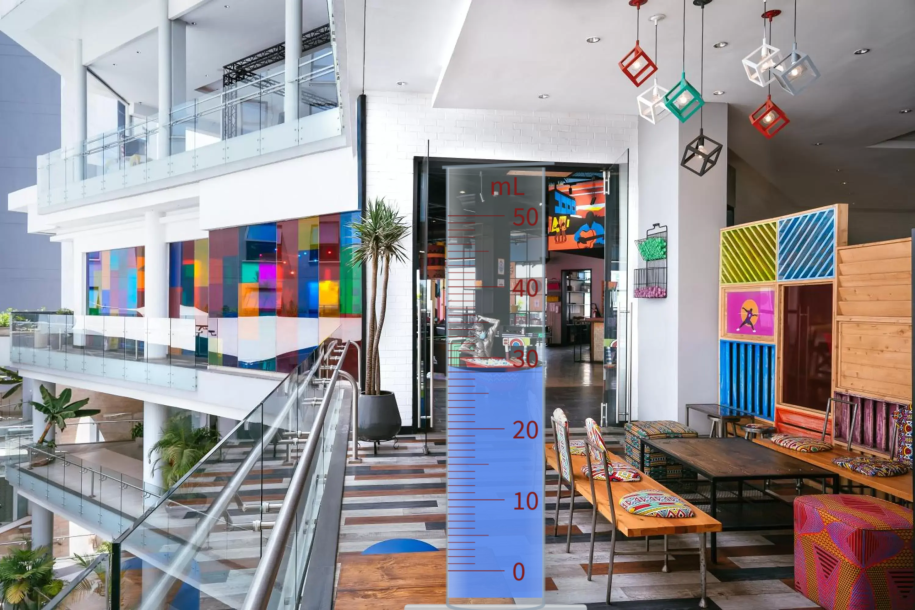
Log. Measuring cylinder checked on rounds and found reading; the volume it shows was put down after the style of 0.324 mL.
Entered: 28 mL
